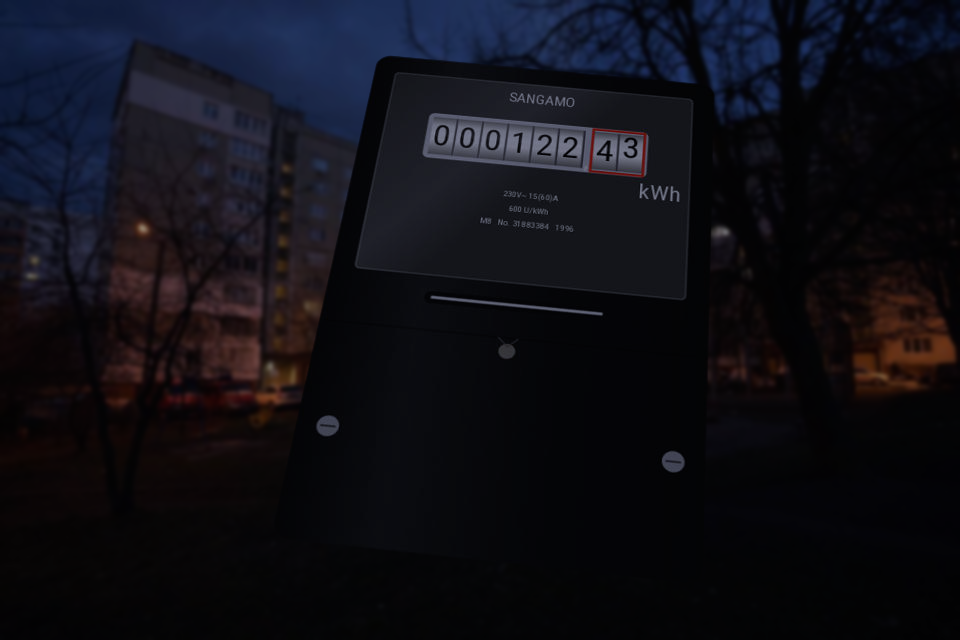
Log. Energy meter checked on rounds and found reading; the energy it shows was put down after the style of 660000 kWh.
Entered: 122.43 kWh
